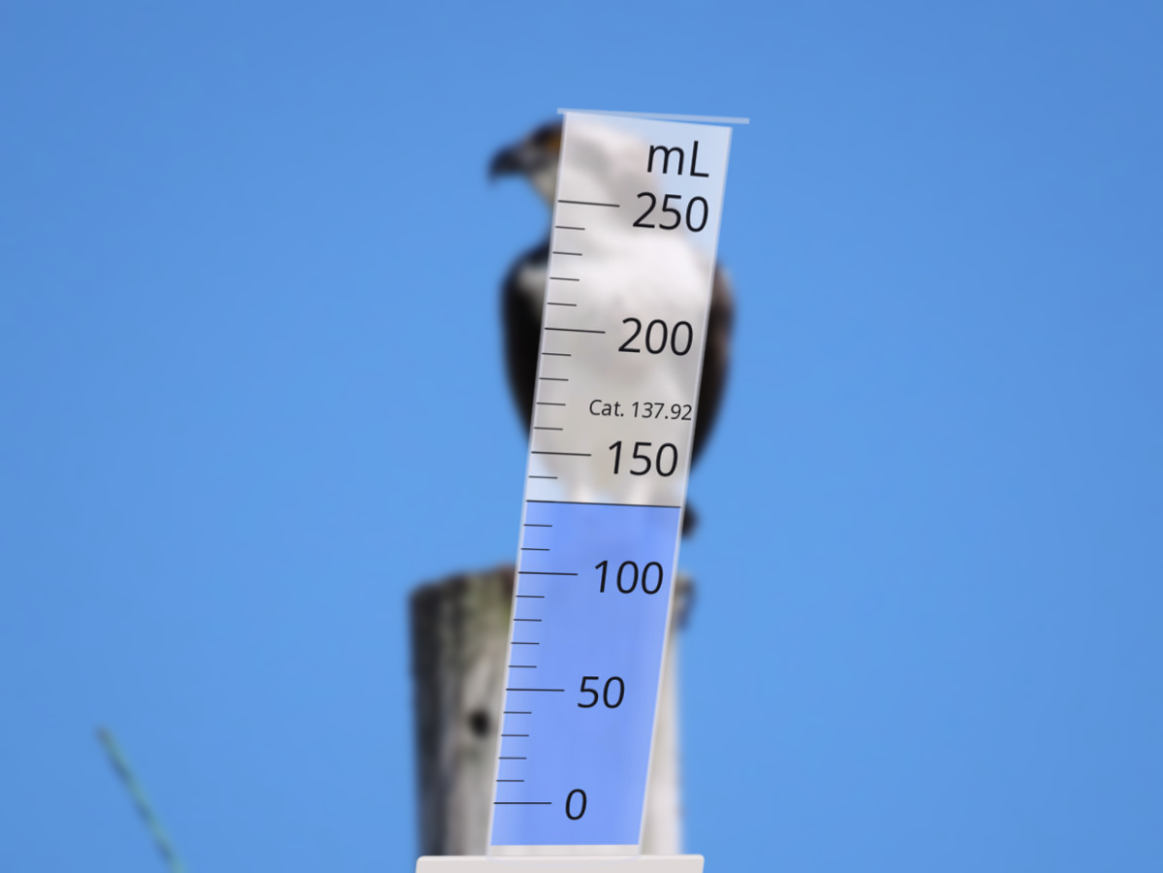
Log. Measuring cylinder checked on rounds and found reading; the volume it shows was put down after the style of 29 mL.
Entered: 130 mL
